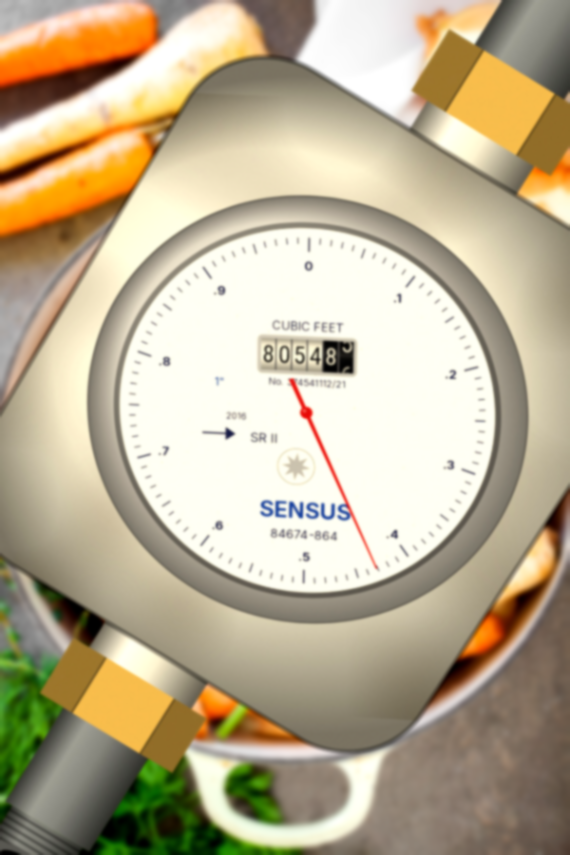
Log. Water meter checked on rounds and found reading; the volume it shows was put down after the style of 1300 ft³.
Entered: 805485.43 ft³
